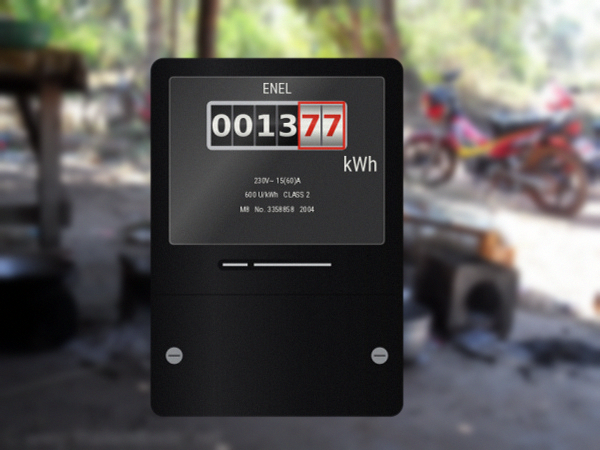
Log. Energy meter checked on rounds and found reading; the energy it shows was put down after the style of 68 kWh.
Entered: 13.77 kWh
